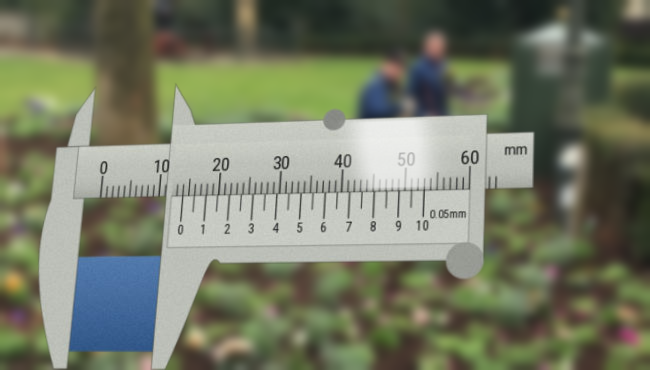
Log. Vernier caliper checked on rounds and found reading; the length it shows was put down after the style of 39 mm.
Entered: 14.0 mm
